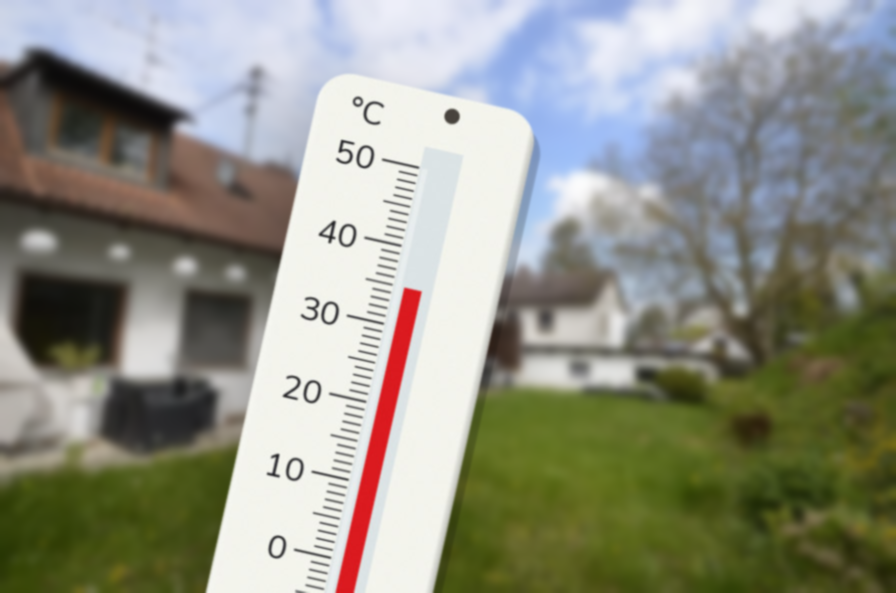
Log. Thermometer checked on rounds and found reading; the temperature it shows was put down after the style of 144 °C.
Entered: 35 °C
